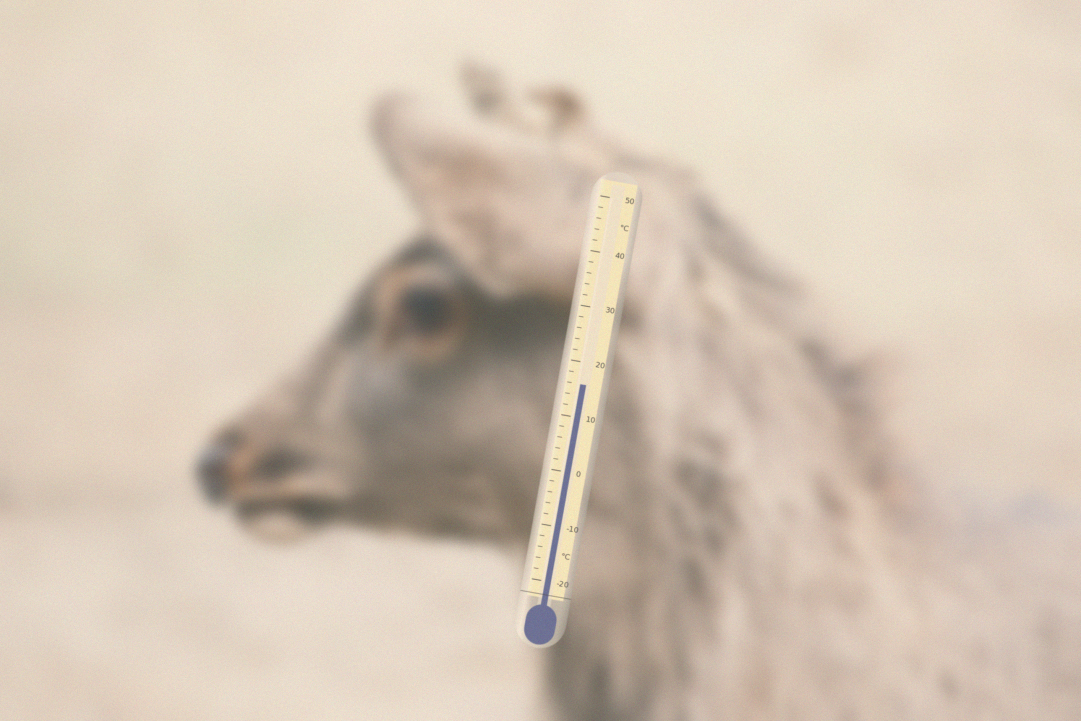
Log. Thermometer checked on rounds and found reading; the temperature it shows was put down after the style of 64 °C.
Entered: 16 °C
